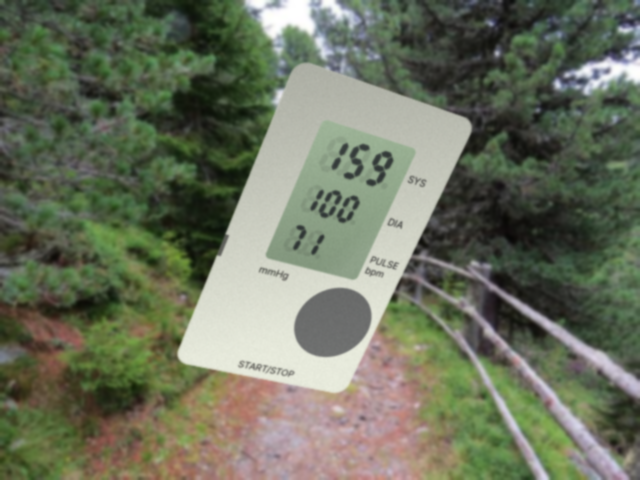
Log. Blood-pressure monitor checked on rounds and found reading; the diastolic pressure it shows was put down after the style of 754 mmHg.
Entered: 100 mmHg
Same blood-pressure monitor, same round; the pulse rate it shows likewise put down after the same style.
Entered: 71 bpm
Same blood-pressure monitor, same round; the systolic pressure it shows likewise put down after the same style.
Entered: 159 mmHg
